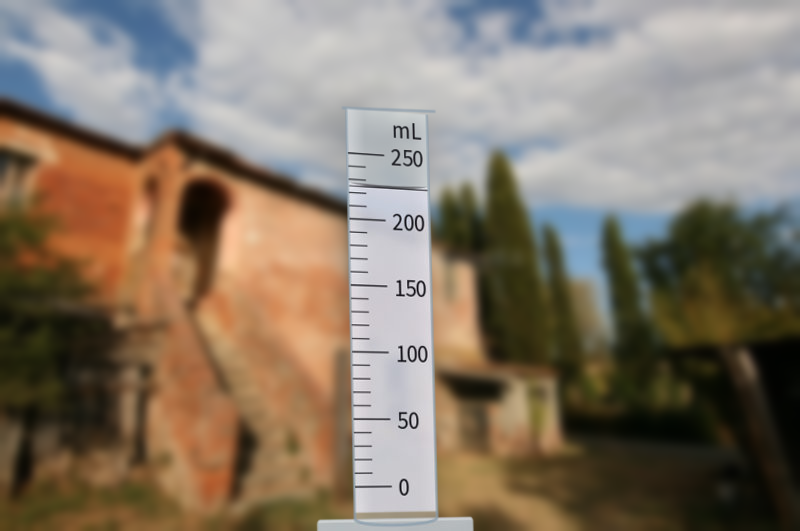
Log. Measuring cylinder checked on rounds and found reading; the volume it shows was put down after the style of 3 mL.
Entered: 225 mL
